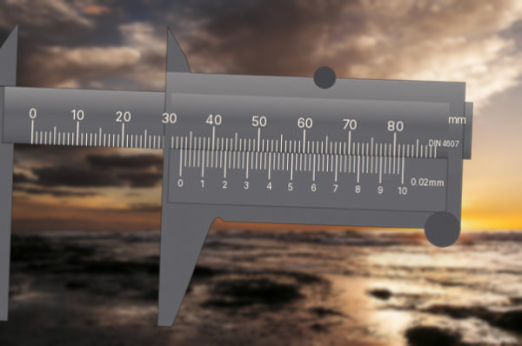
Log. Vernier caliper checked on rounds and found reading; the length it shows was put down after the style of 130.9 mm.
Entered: 33.0 mm
